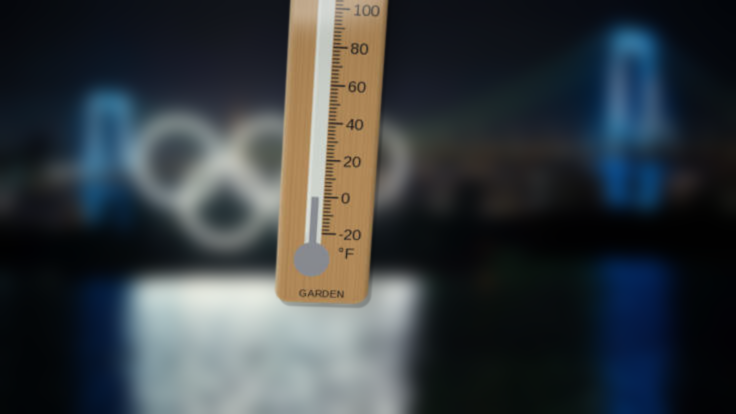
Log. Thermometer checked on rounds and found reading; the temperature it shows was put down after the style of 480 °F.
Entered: 0 °F
